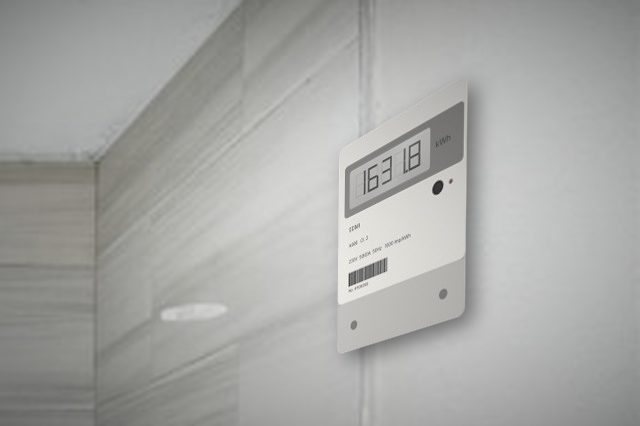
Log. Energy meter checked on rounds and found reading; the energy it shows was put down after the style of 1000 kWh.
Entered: 1631.8 kWh
